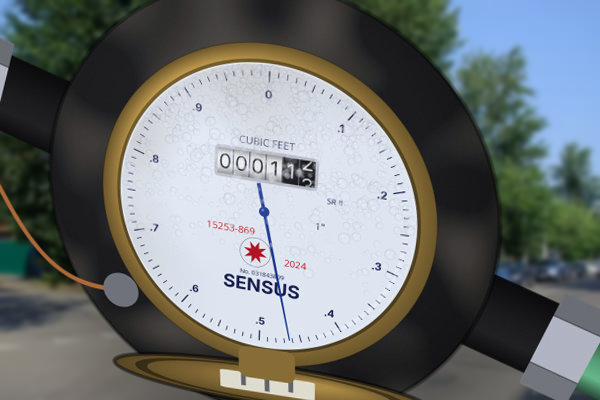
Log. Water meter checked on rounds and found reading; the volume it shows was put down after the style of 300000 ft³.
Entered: 112.46 ft³
